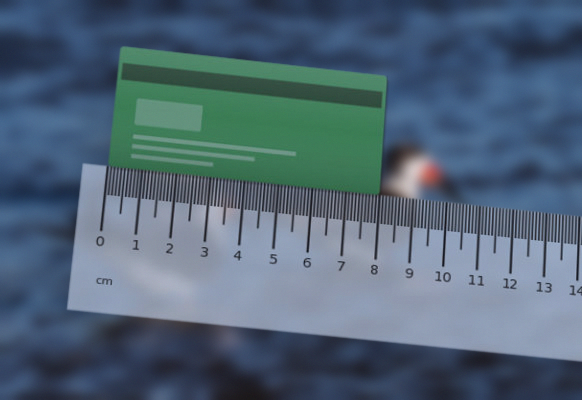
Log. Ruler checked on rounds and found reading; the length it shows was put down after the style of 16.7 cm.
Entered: 8 cm
